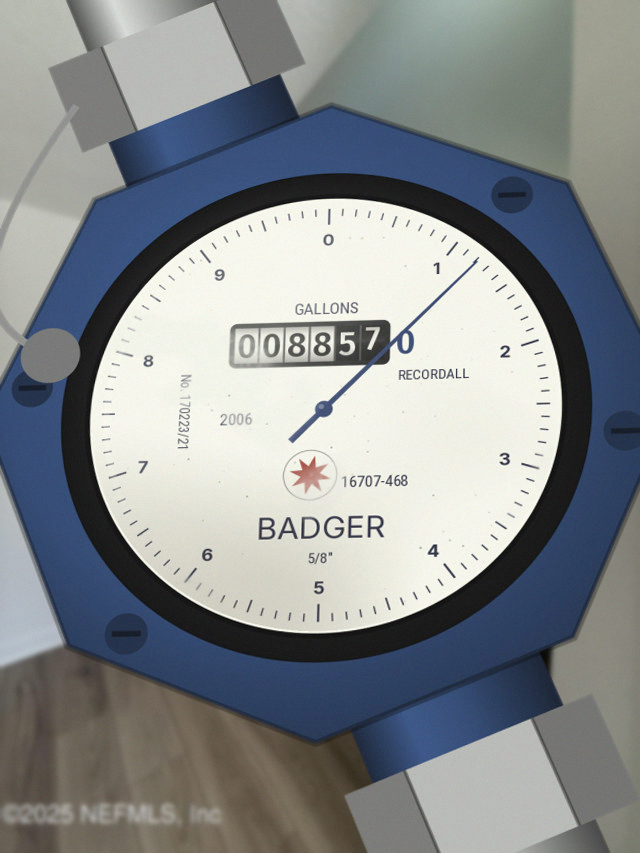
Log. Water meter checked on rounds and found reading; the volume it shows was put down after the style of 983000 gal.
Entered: 88571.2 gal
